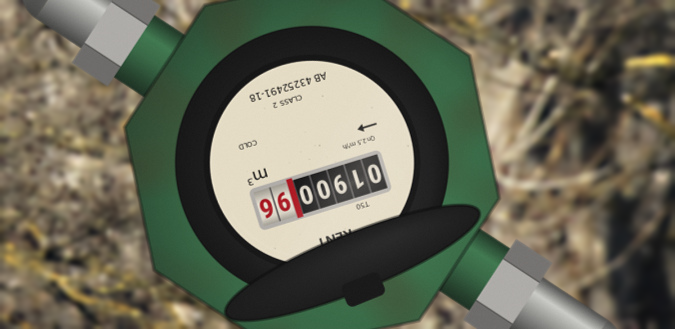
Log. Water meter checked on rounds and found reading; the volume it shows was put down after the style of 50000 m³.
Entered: 1900.96 m³
